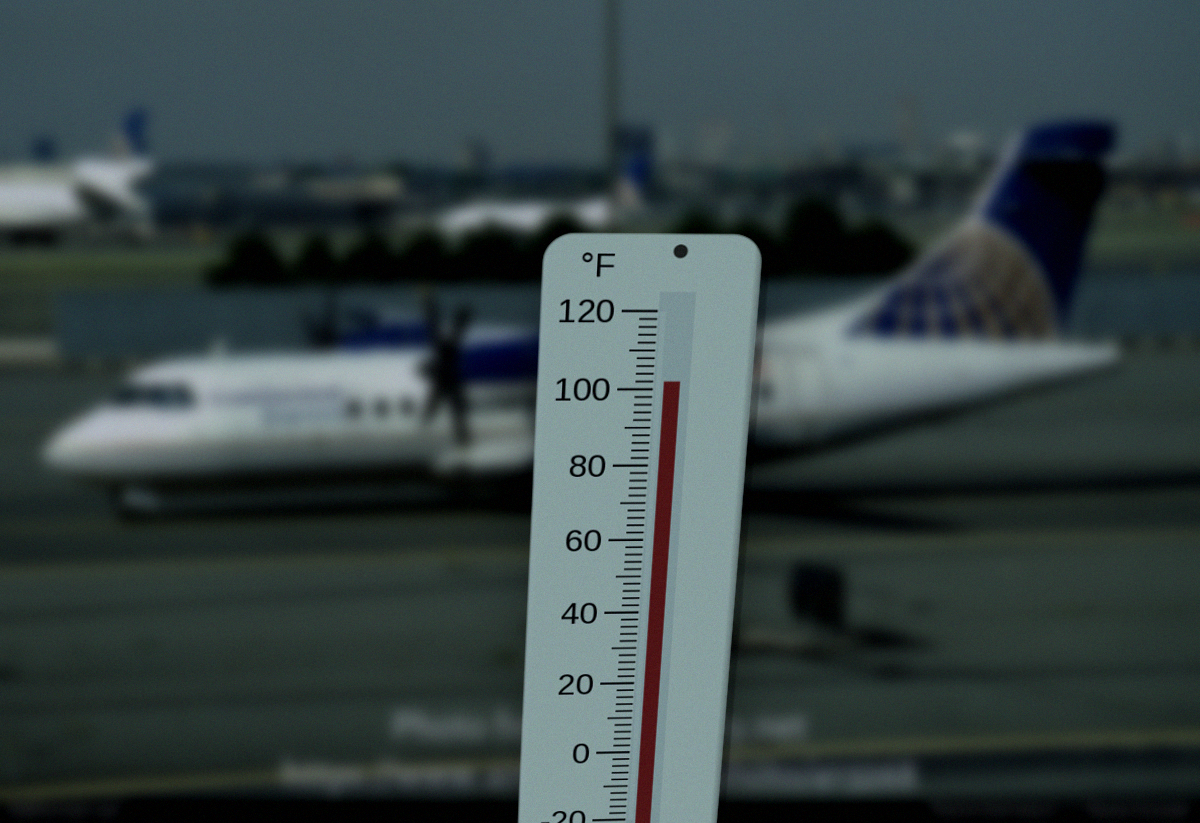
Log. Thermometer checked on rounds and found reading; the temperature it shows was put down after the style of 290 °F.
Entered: 102 °F
